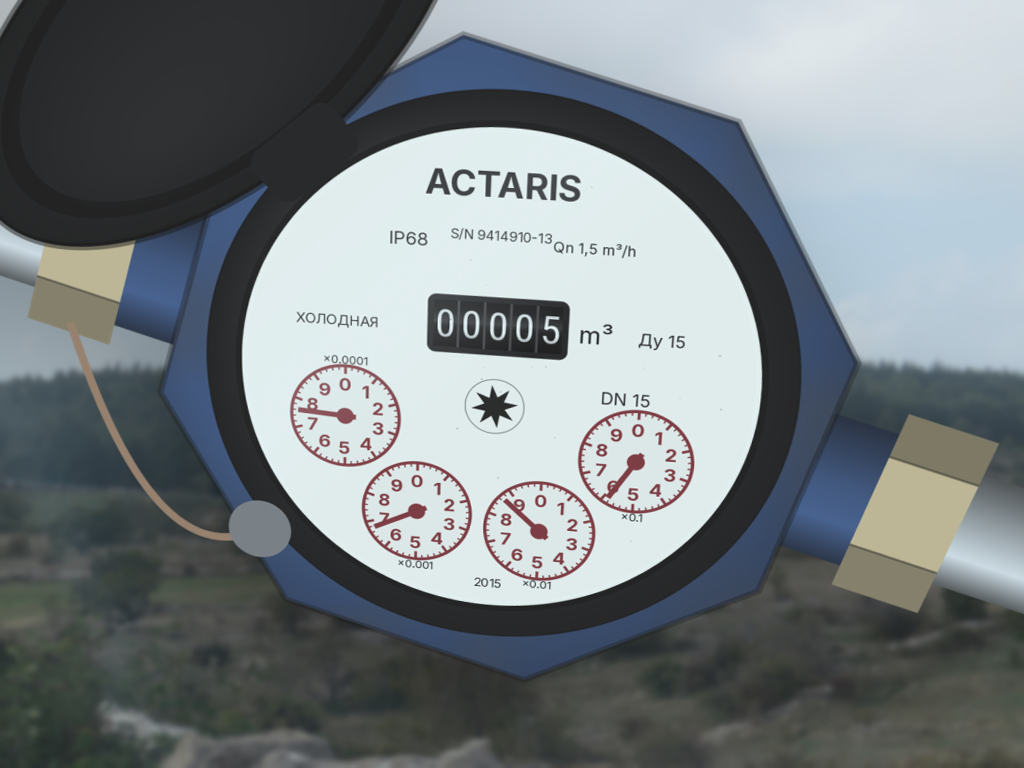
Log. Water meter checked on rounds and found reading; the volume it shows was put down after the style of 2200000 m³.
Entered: 5.5867 m³
